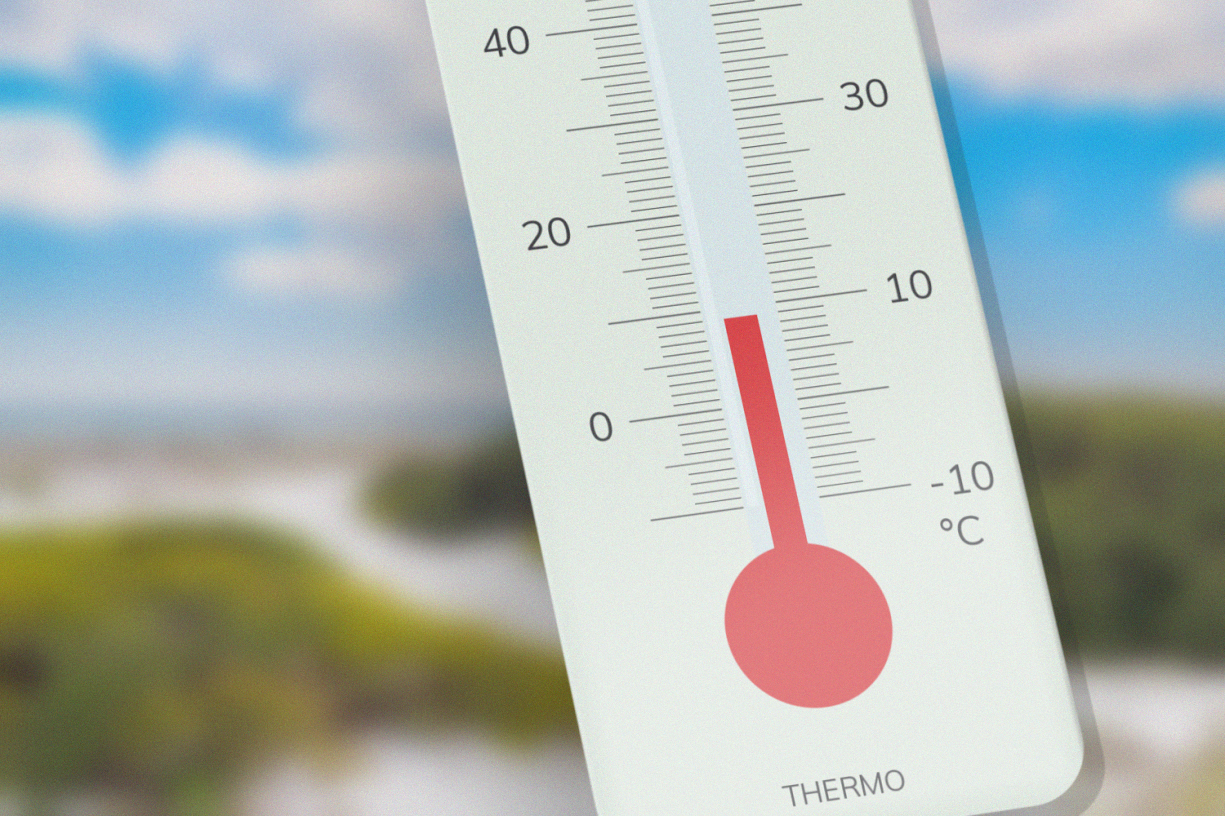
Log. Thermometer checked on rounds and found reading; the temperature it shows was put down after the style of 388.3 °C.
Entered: 9 °C
